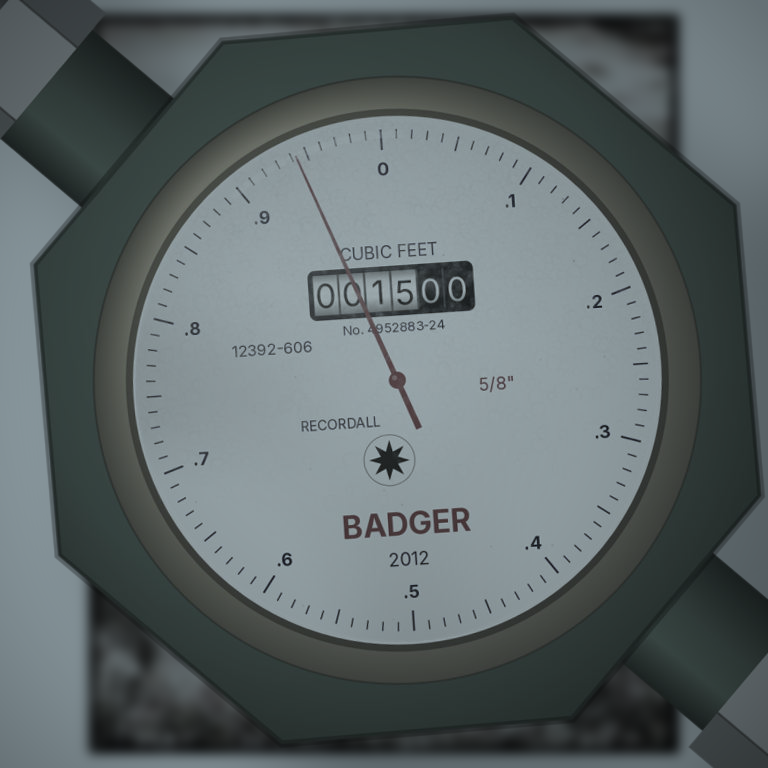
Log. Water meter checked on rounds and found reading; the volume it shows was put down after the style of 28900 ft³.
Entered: 1499.94 ft³
